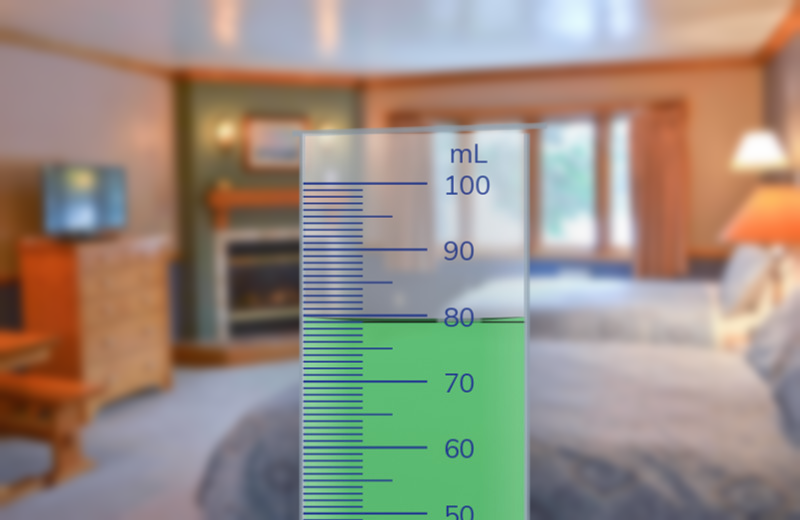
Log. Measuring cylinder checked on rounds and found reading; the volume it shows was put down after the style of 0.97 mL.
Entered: 79 mL
